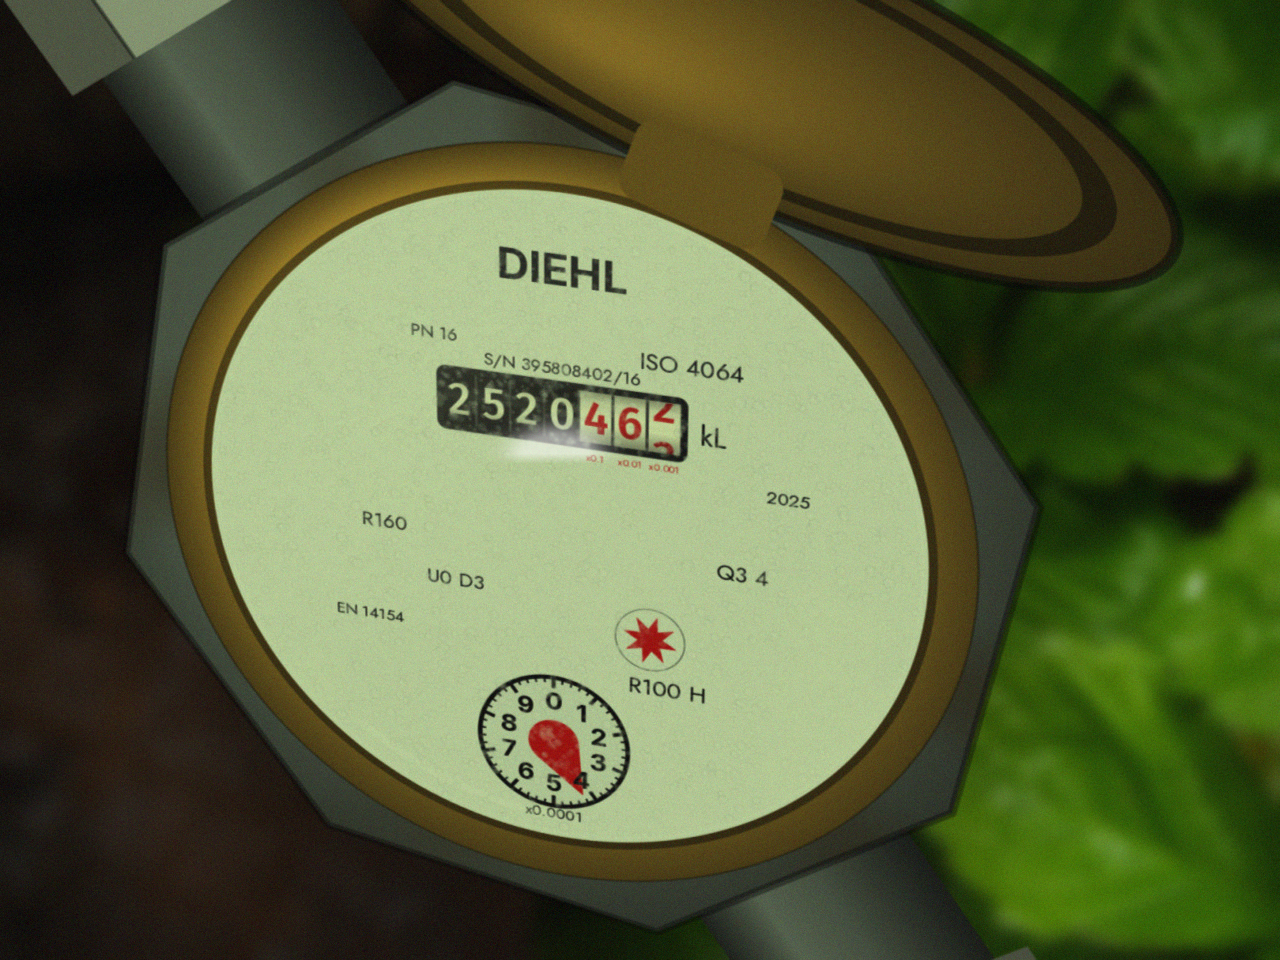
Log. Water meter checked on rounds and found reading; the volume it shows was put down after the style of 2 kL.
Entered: 2520.4624 kL
